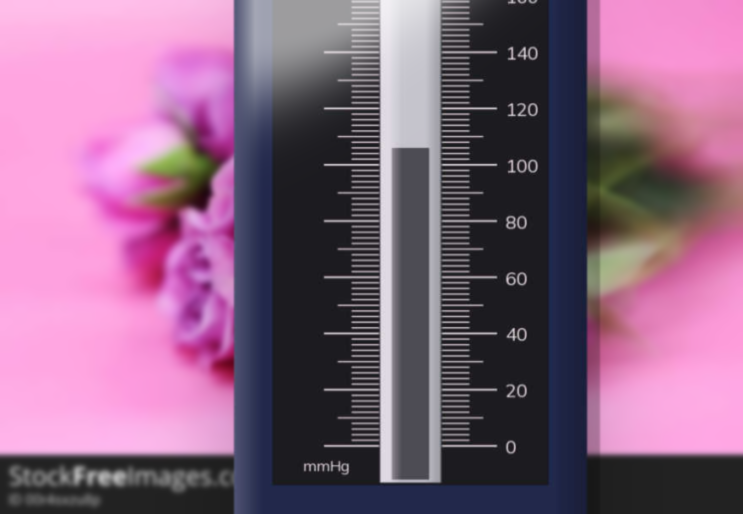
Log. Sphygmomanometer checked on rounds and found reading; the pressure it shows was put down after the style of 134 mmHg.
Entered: 106 mmHg
